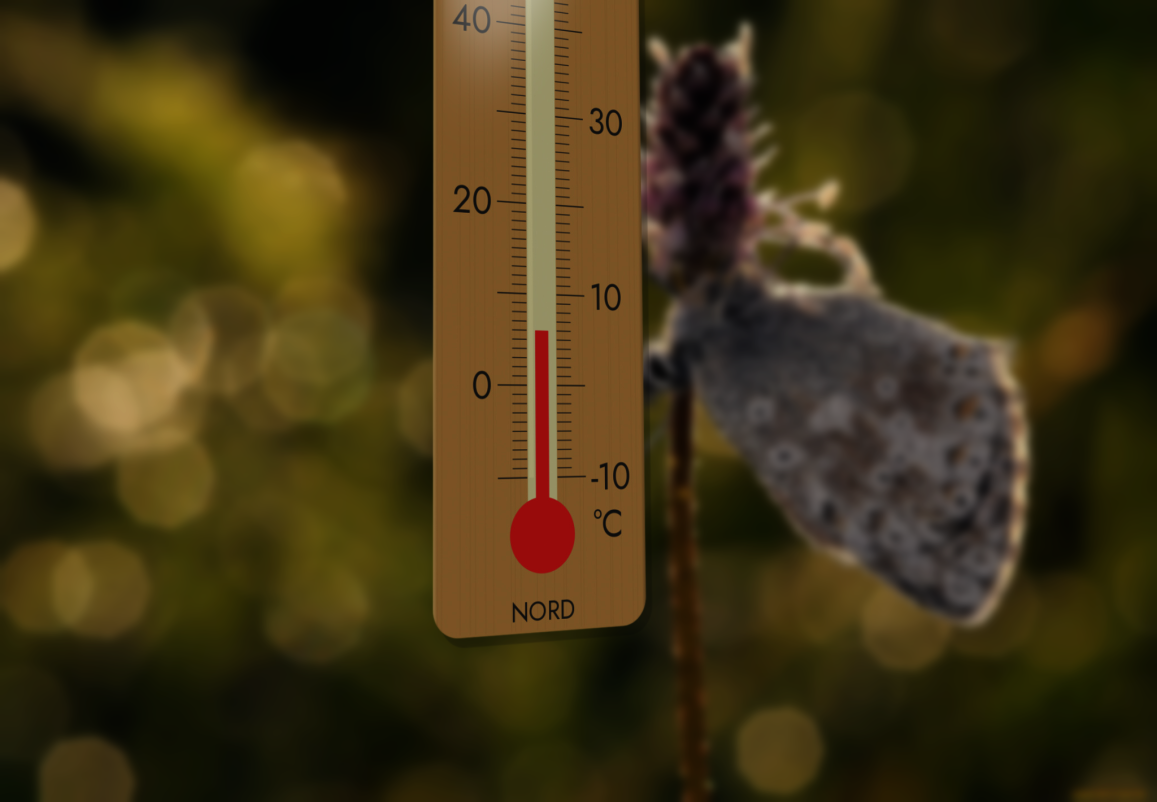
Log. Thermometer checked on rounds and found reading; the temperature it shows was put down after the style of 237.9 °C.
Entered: 6 °C
